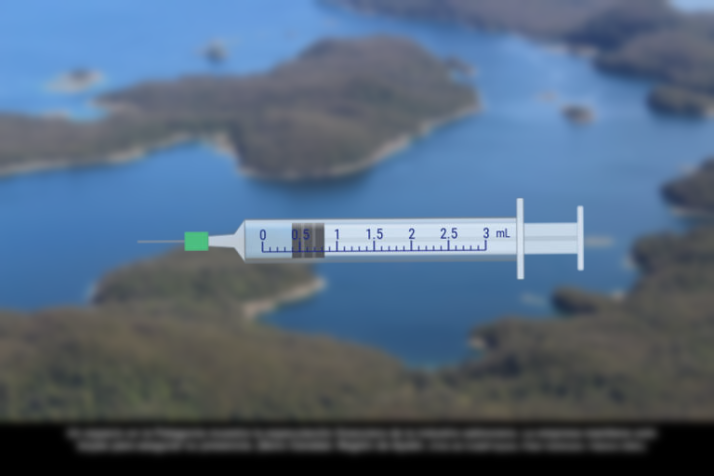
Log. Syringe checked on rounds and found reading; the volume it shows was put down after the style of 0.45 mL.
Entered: 0.4 mL
